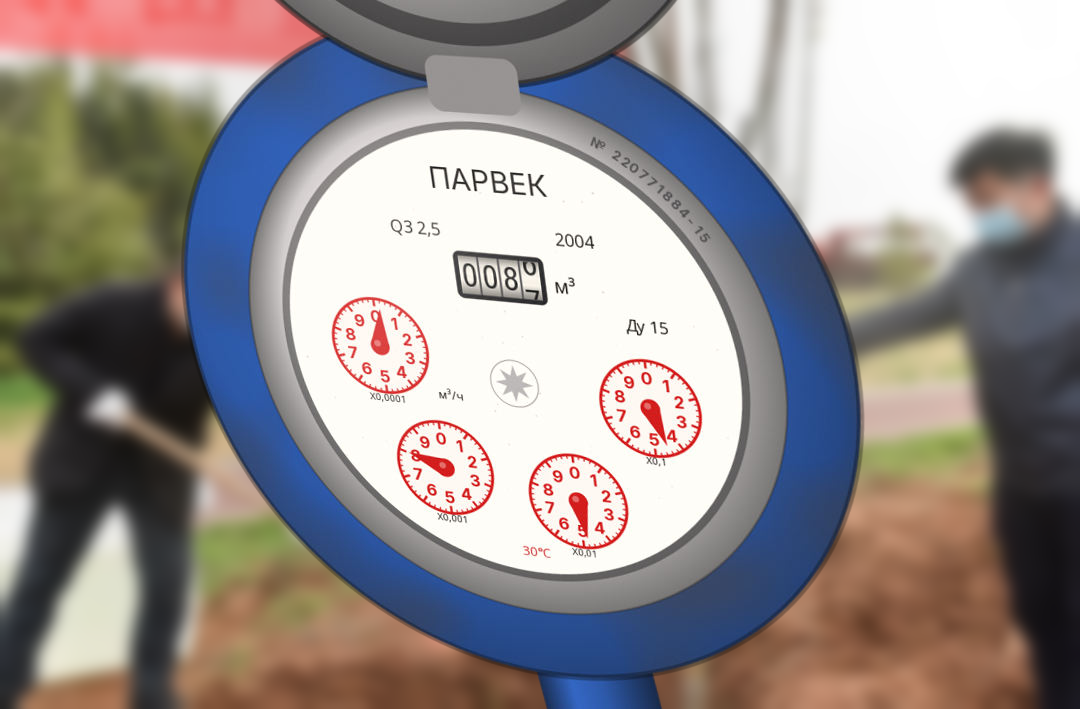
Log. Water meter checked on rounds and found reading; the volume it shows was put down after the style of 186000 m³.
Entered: 86.4480 m³
